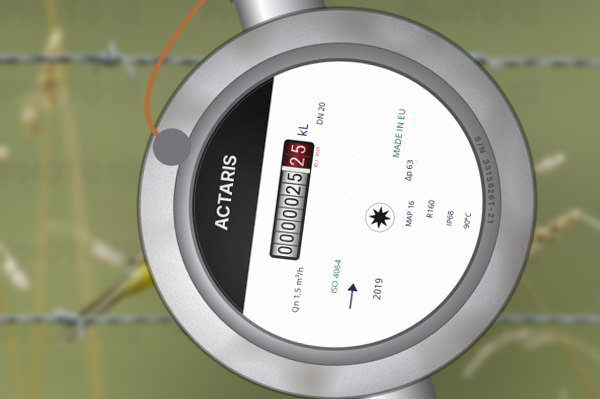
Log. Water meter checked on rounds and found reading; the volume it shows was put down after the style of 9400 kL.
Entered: 25.25 kL
